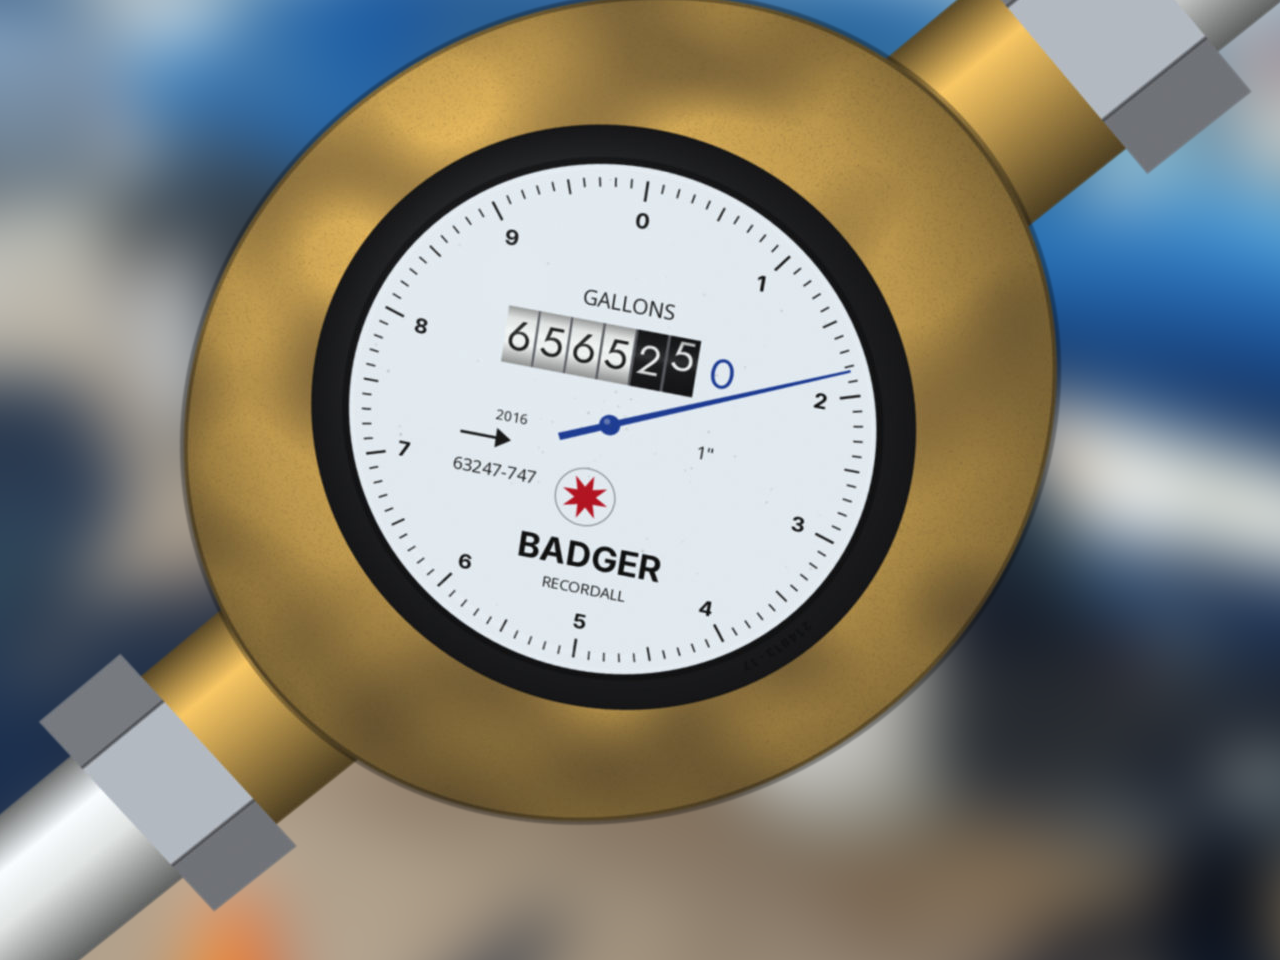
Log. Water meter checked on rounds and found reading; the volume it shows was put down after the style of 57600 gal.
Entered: 6565251.8 gal
